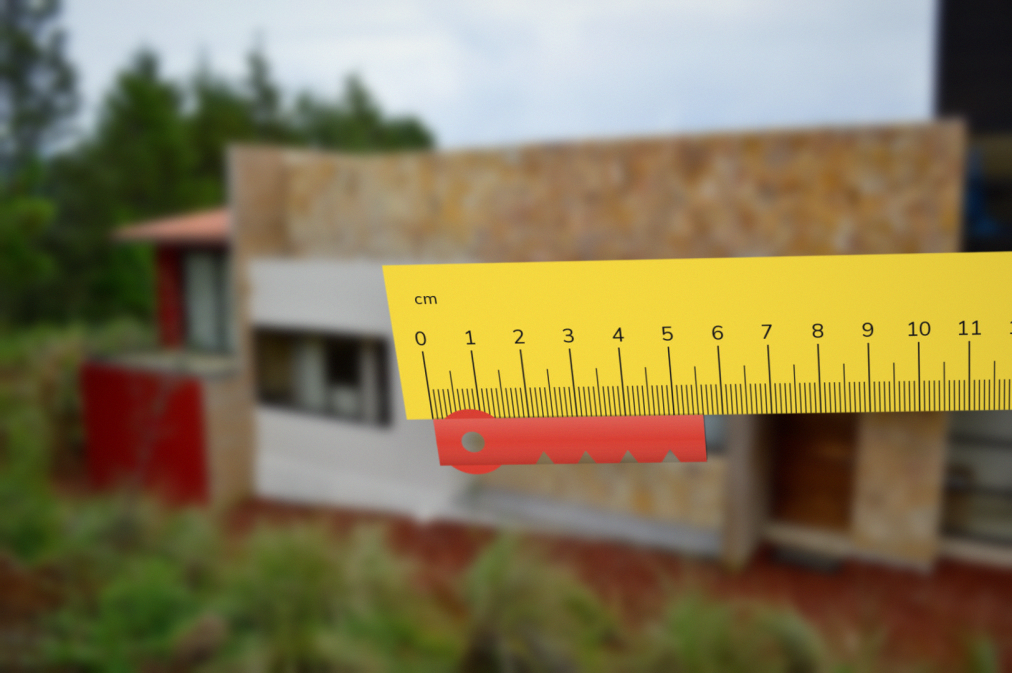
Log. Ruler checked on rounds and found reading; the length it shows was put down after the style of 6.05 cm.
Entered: 5.6 cm
